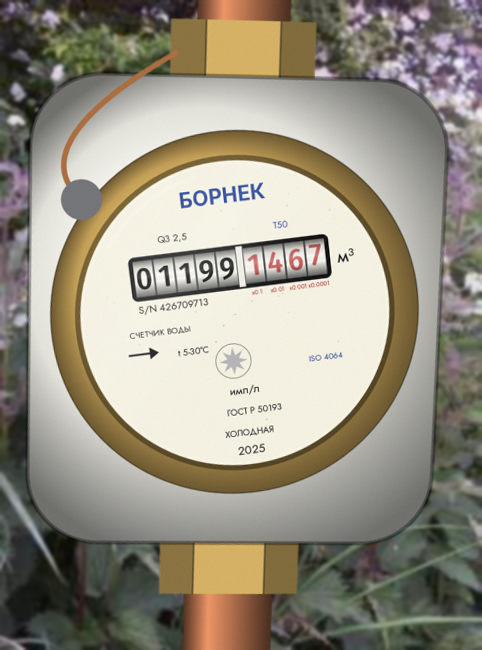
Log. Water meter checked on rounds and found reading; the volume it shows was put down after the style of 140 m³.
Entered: 1199.1467 m³
